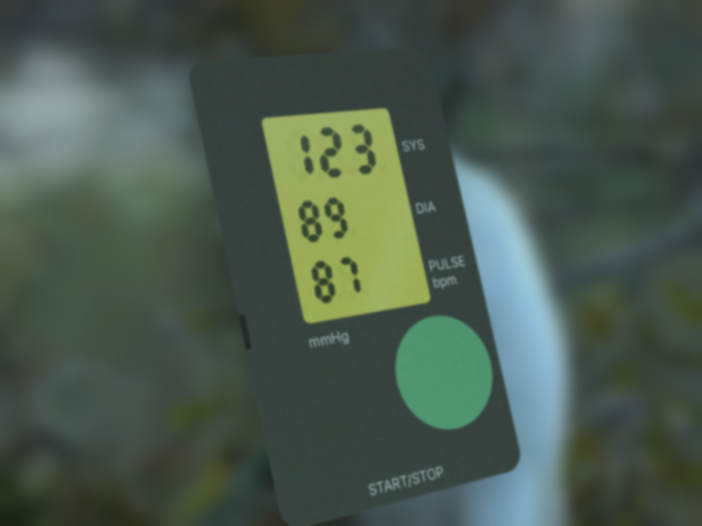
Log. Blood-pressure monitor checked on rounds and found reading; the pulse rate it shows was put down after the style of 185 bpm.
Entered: 87 bpm
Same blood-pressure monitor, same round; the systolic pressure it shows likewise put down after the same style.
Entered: 123 mmHg
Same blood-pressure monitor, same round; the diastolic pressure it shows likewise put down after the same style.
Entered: 89 mmHg
